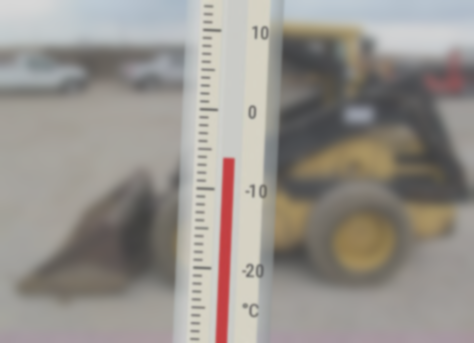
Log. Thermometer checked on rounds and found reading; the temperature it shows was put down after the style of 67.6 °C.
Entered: -6 °C
